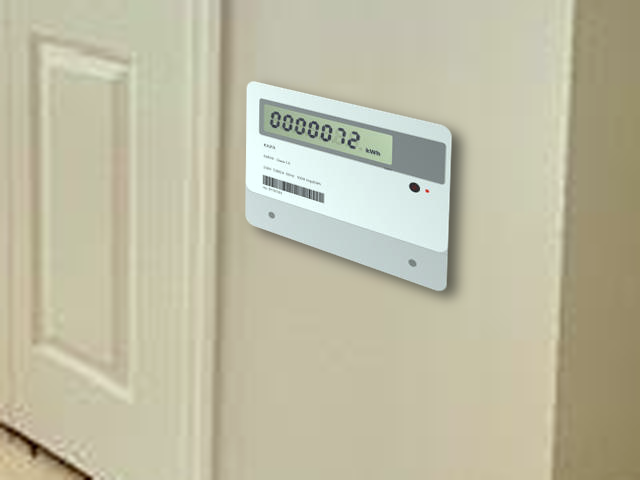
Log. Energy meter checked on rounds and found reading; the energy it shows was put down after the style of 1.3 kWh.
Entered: 72 kWh
